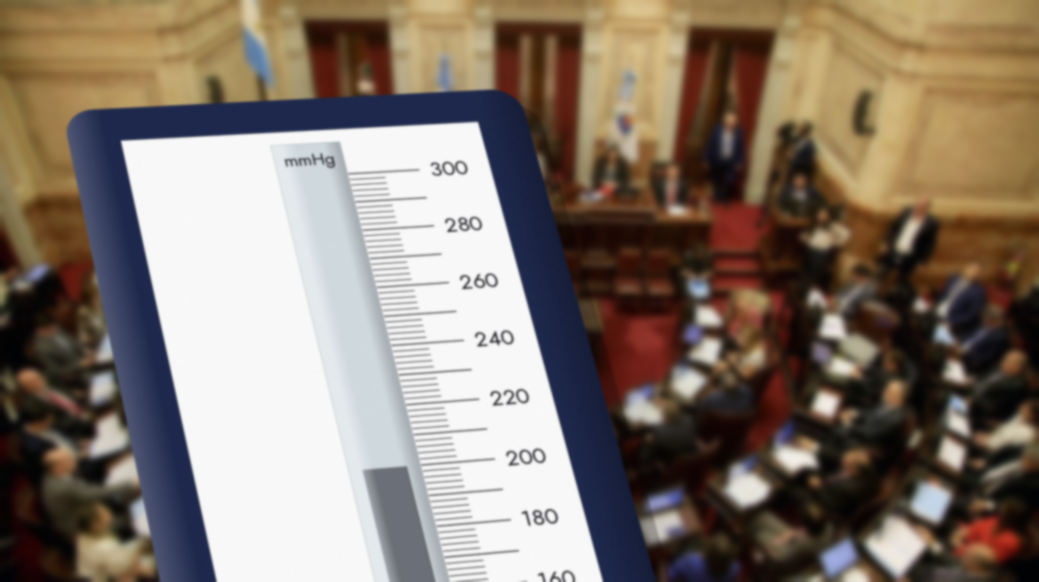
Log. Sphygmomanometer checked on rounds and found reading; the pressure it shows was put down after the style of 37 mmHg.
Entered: 200 mmHg
